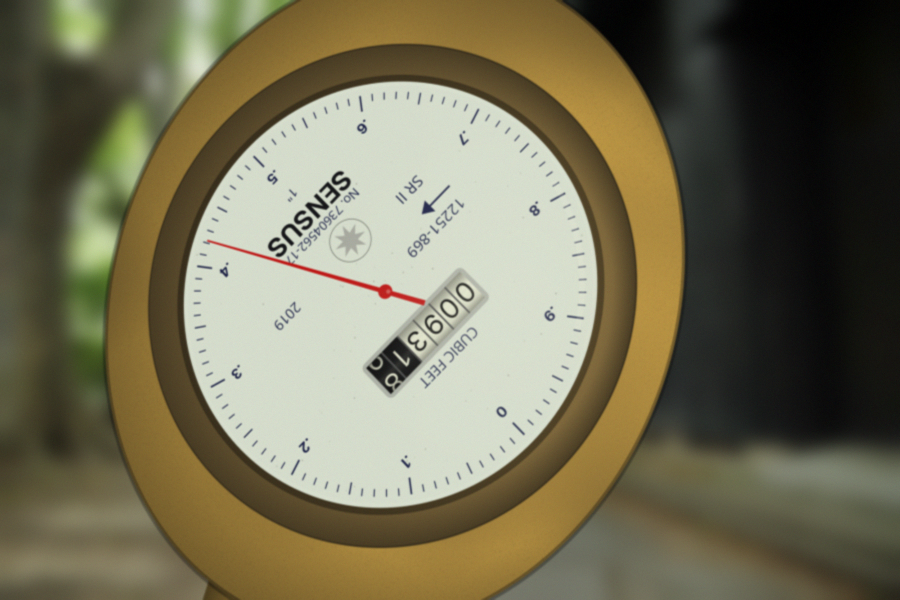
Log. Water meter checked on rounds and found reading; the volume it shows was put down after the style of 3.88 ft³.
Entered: 9318.42 ft³
